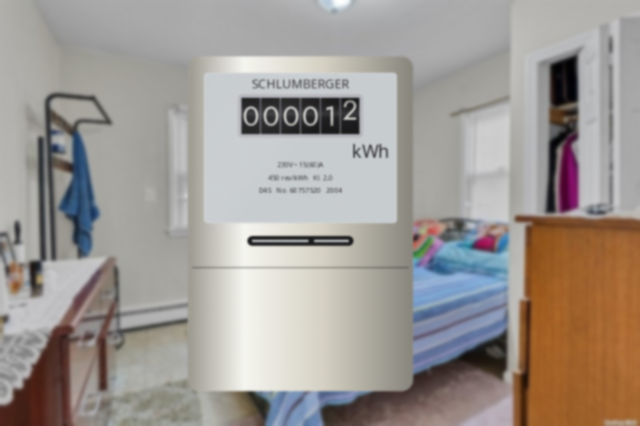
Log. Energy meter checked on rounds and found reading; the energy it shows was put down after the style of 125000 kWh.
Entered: 12 kWh
